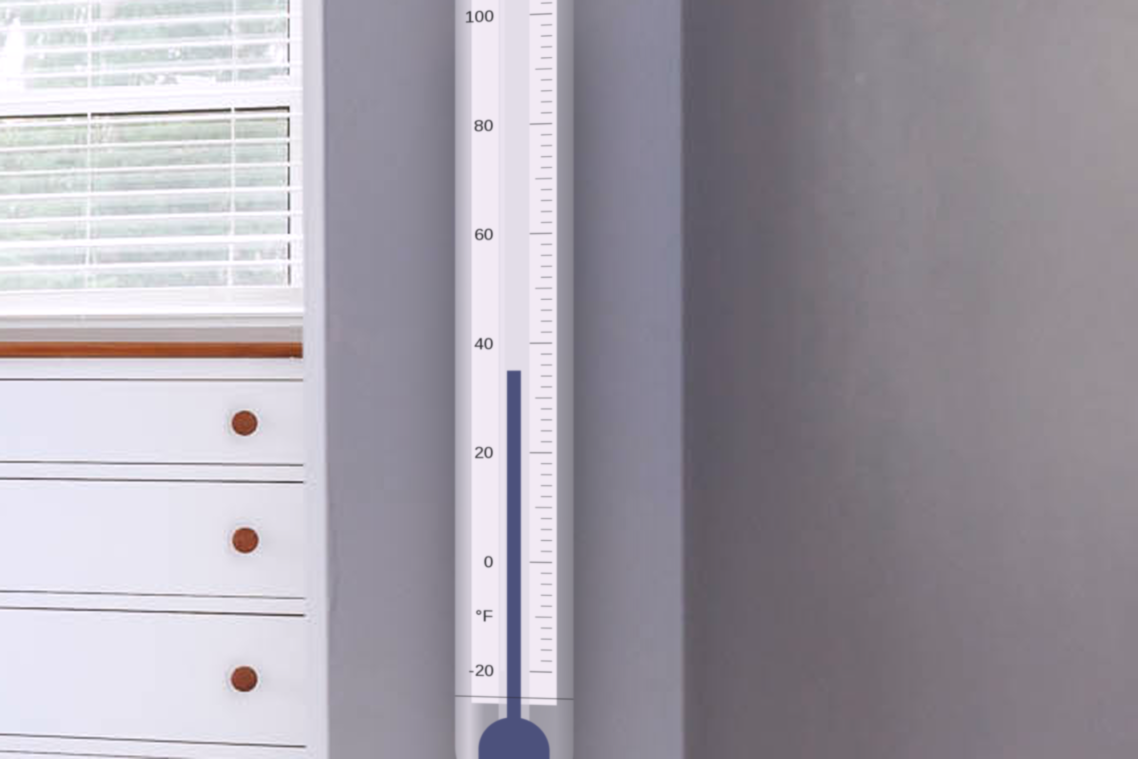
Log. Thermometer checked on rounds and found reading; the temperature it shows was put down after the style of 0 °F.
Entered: 35 °F
